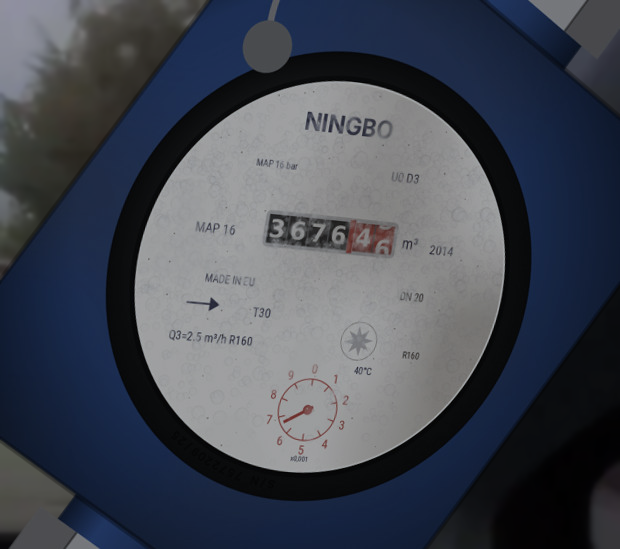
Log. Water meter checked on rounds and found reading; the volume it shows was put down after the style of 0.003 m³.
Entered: 3676.456 m³
